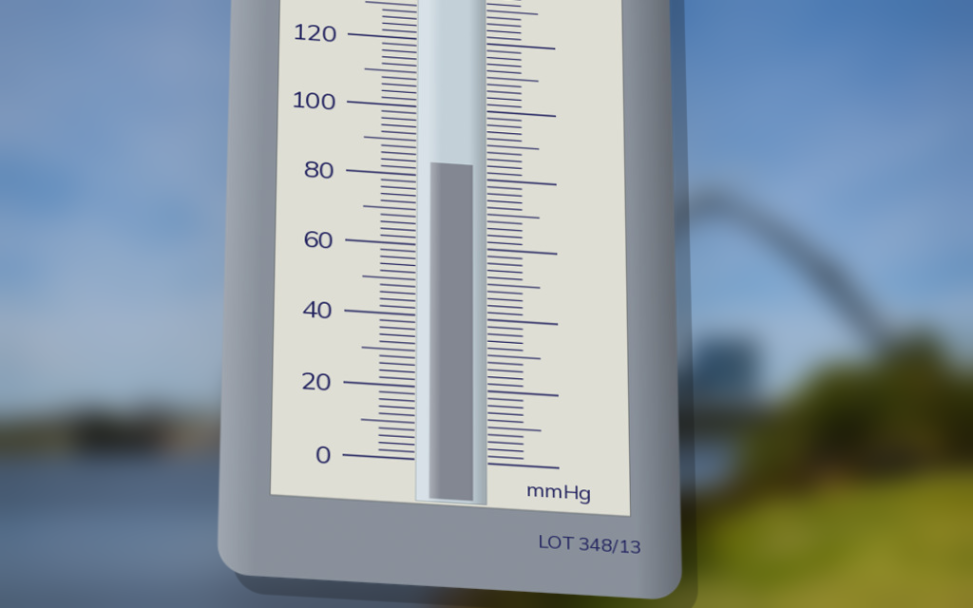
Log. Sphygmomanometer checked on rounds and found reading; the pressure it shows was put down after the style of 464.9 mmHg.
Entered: 84 mmHg
